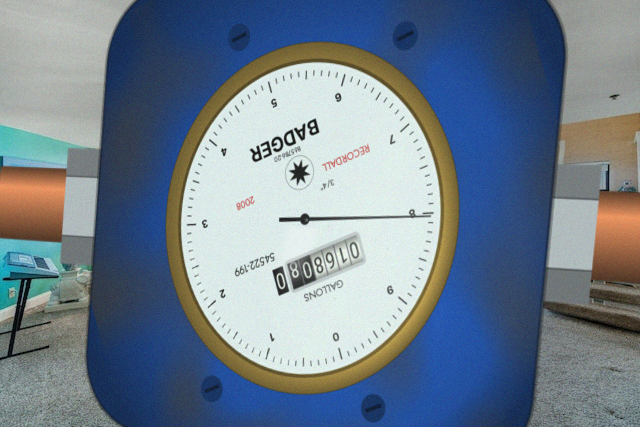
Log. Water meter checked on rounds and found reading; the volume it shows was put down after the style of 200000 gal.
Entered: 168078.0 gal
